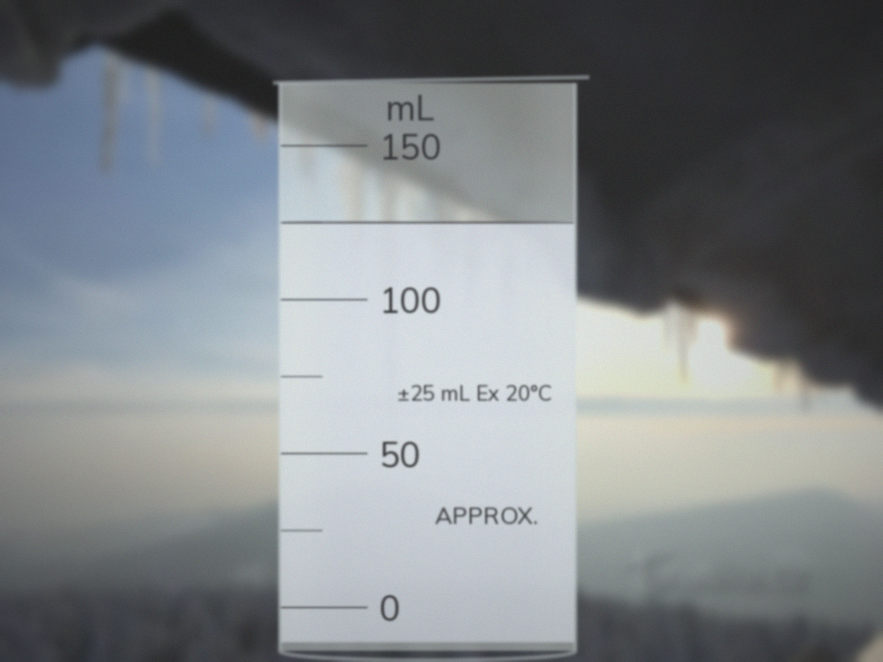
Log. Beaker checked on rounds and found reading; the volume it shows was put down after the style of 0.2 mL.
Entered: 125 mL
